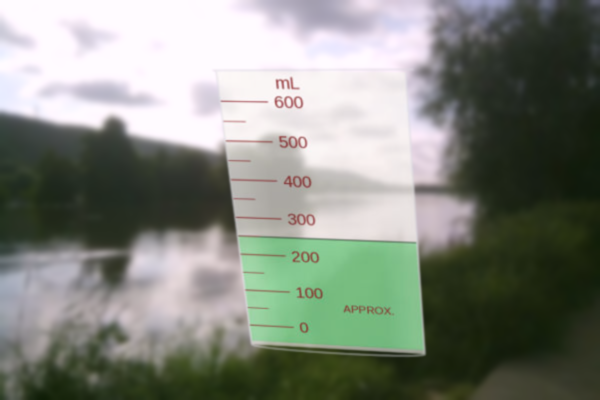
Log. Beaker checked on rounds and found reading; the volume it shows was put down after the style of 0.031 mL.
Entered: 250 mL
